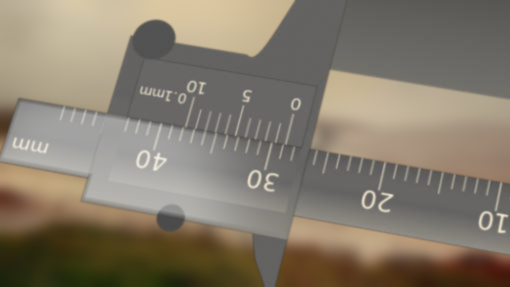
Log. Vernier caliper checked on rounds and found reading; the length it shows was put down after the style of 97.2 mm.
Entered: 28.8 mm
